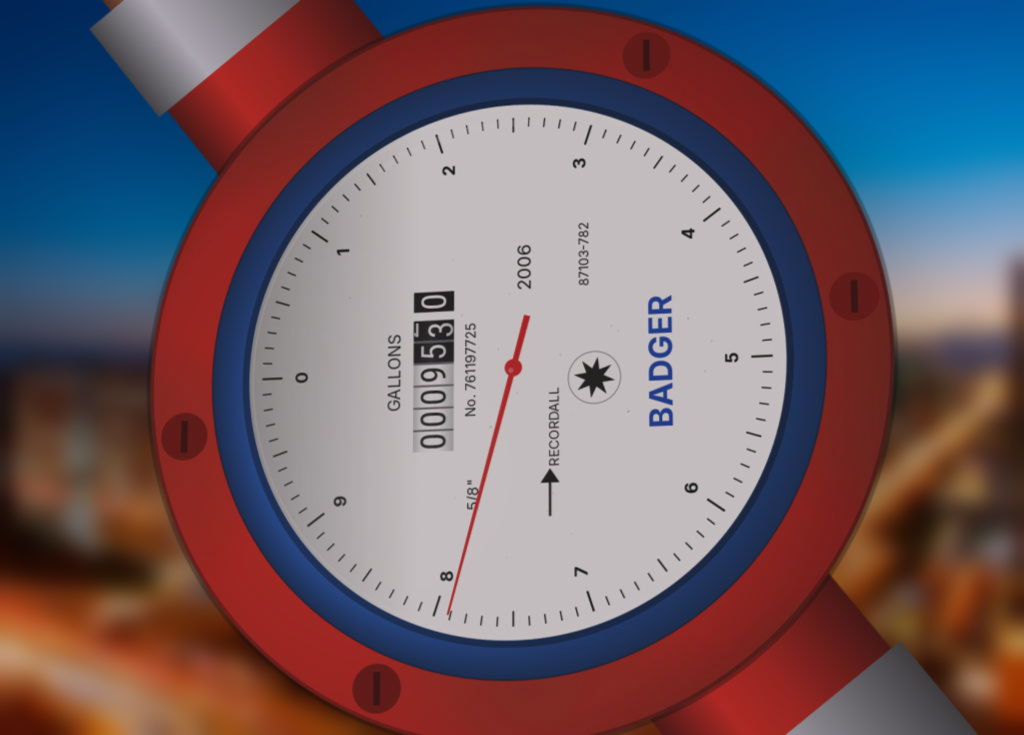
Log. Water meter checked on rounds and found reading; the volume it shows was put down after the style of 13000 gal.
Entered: 9527.9 gal
